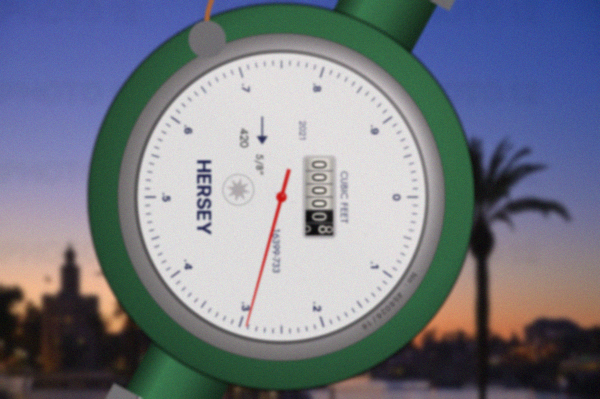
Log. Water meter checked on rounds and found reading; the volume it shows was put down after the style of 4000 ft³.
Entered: 8.29 ft³
